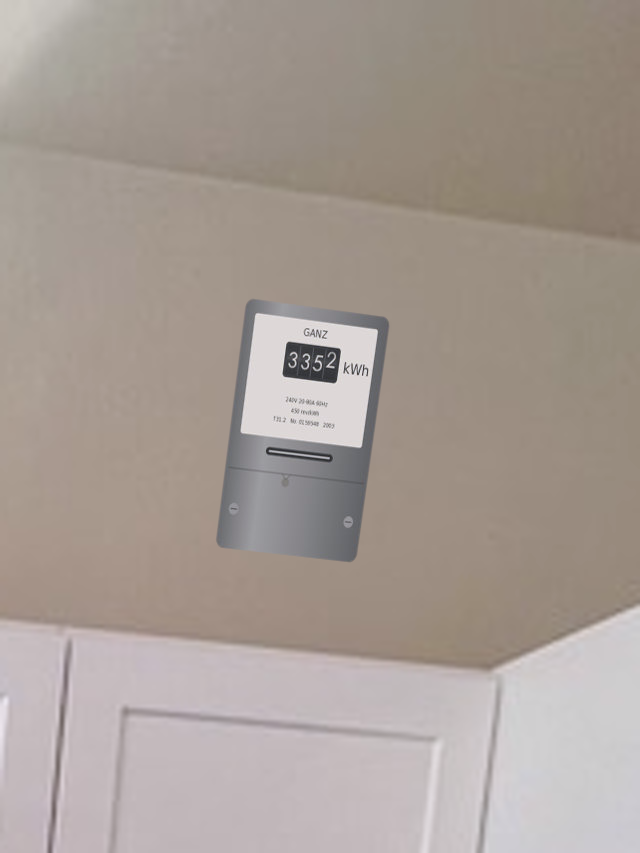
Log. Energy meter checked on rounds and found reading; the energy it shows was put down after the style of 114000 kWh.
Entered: 3352 kWh
